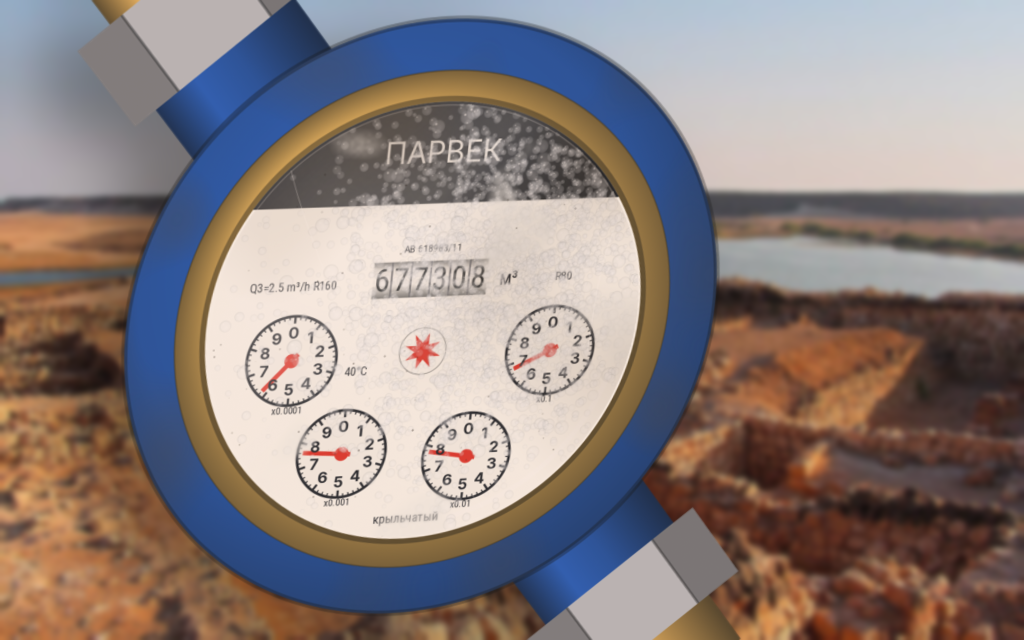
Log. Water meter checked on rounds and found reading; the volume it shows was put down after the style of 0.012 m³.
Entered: 677308.6776 m³
